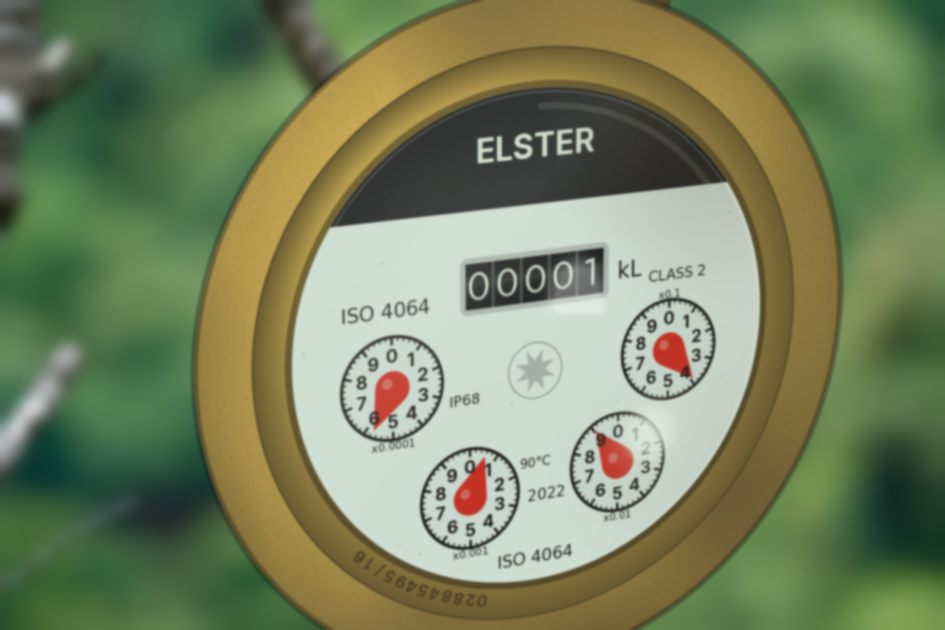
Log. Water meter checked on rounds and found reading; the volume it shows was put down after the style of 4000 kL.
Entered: 1.3905 kL
